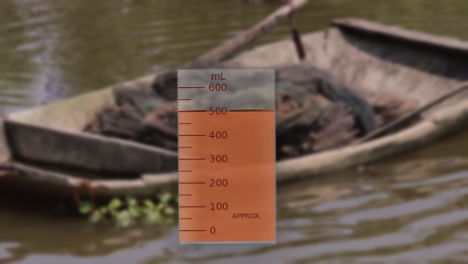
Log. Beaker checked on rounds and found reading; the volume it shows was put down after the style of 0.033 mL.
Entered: 500 mL
